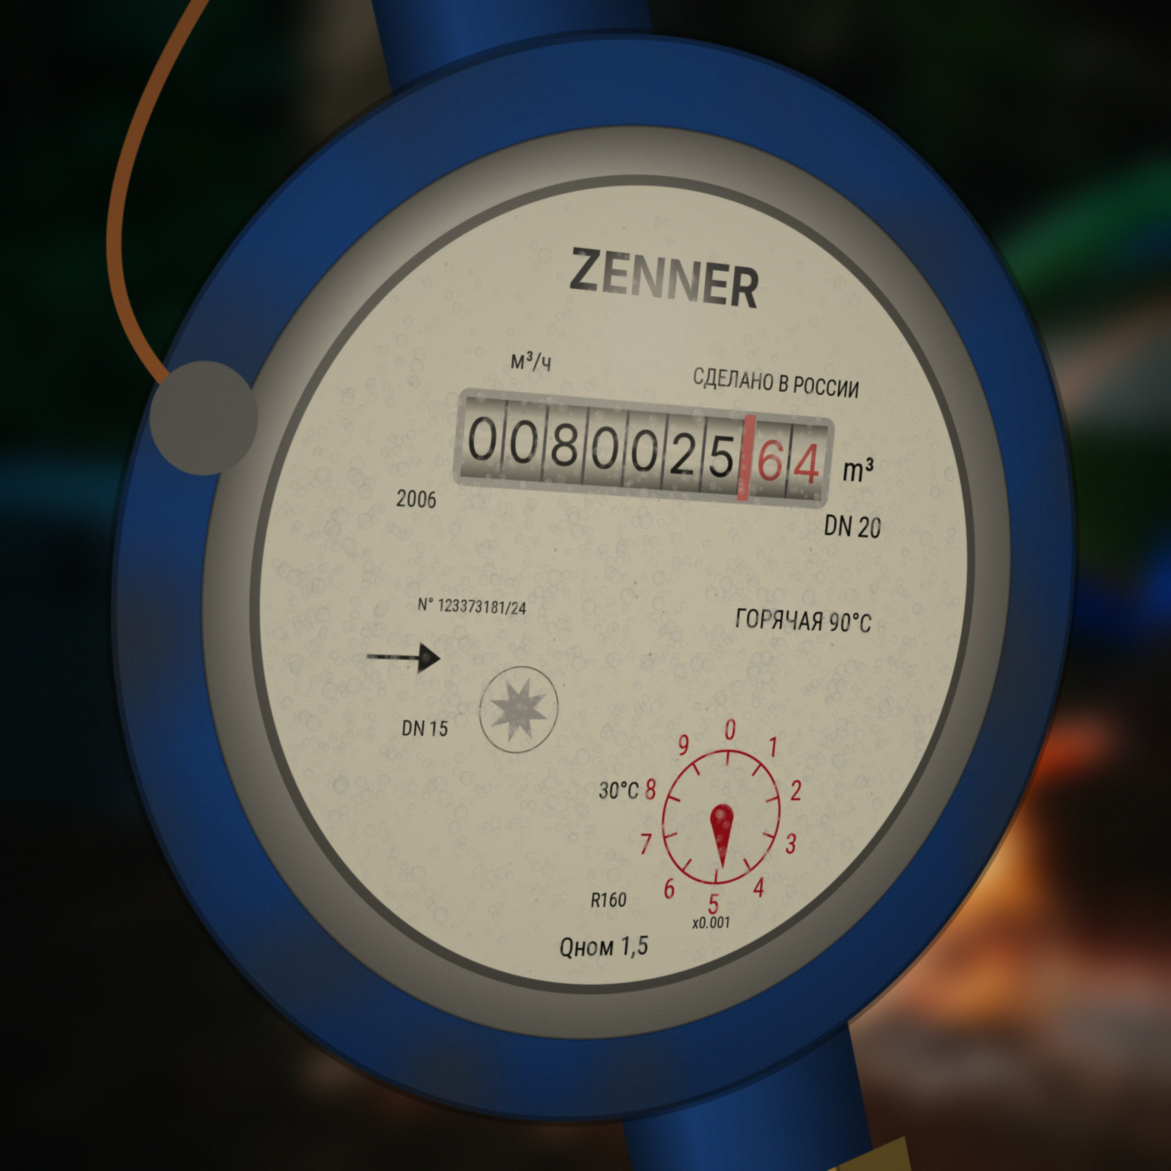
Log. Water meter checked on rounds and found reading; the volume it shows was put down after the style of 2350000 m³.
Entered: 80025.644 m³
